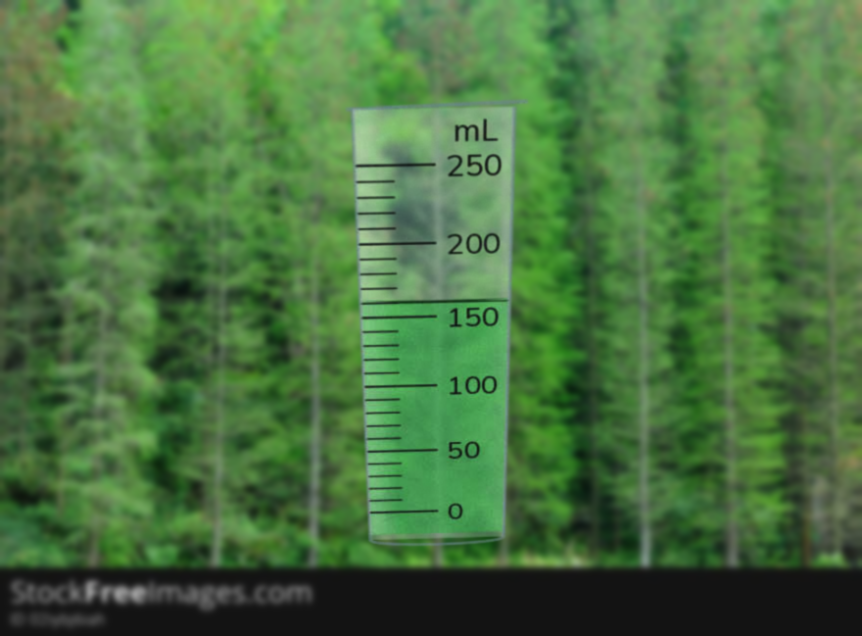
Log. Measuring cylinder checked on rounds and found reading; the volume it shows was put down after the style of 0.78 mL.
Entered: 160 mL
